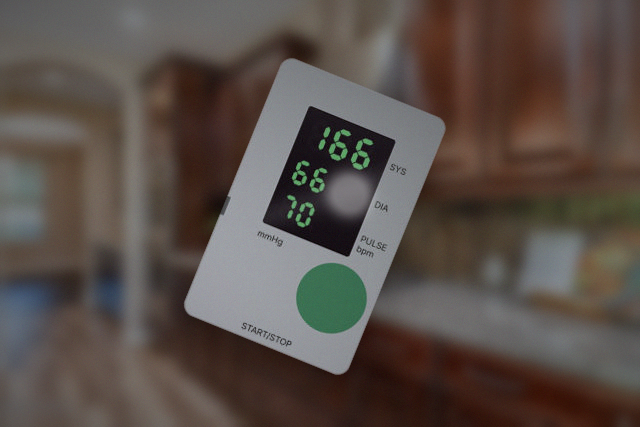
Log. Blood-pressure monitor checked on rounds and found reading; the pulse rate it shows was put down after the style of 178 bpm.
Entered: 70 bpm
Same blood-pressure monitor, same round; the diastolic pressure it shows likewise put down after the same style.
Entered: 66 mmHg
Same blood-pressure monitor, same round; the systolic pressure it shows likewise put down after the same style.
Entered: 166 mmHg
